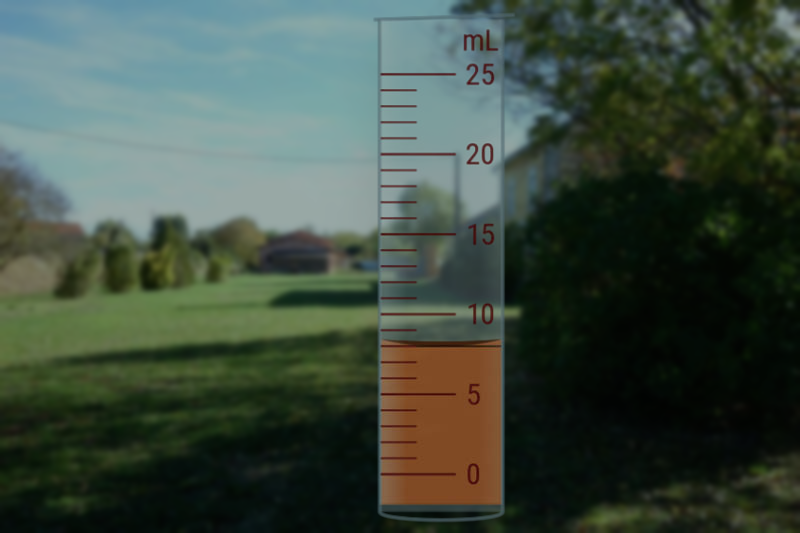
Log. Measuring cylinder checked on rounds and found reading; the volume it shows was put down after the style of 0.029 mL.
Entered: 8 mL
